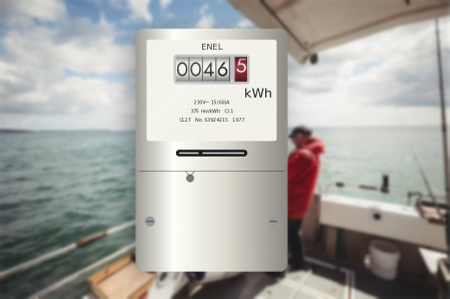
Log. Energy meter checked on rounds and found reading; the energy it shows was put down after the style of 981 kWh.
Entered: 46.5 kWh
